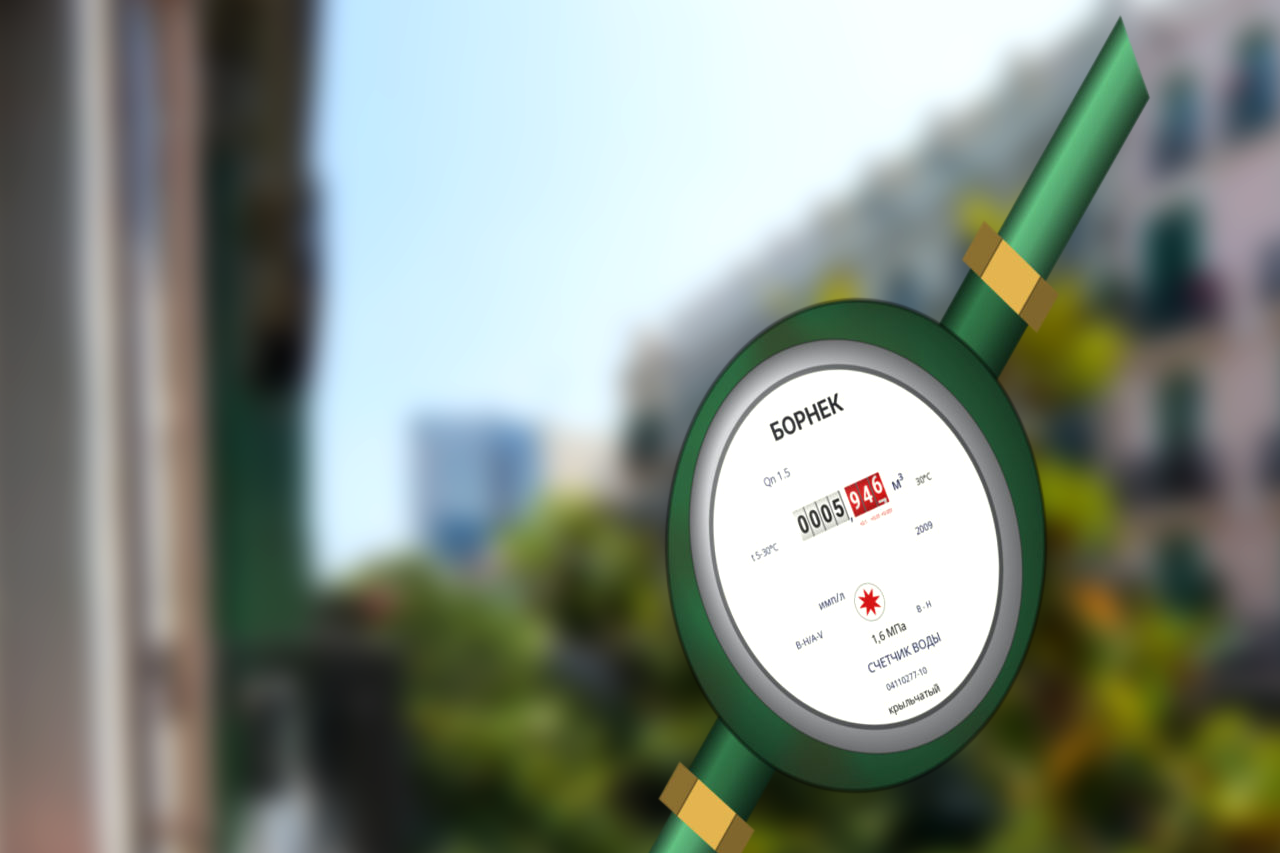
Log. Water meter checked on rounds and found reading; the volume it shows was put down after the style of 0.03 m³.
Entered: 5.946 m³
